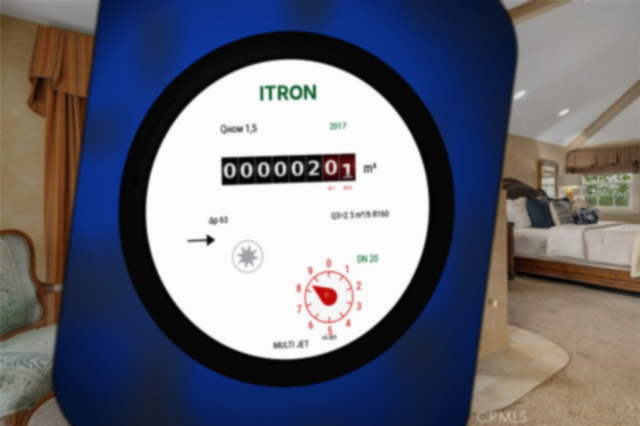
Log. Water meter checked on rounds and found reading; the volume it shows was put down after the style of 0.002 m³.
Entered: 2.008 m³
